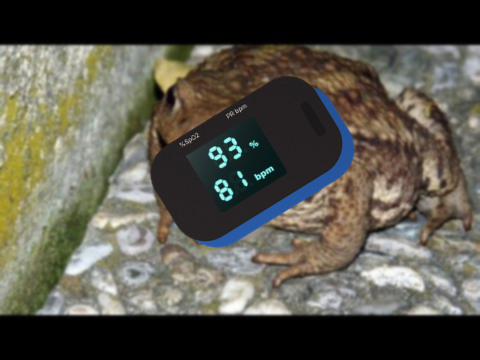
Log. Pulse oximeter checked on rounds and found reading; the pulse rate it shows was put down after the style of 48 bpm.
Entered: 81 bpm
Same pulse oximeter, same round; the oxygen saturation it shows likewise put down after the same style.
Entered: 93 %
